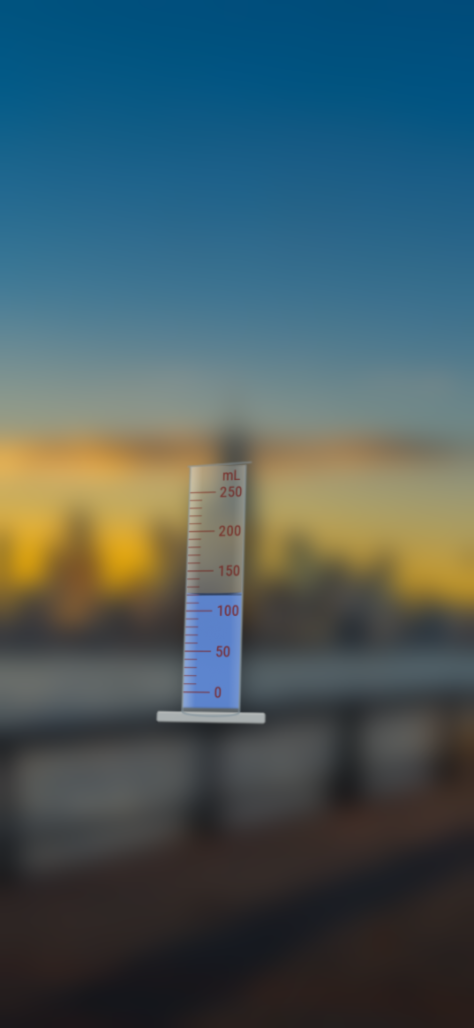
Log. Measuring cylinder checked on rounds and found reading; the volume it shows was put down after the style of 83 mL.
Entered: 120 mL
